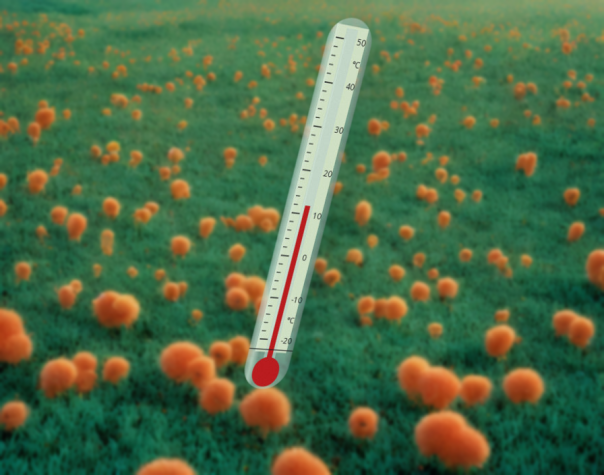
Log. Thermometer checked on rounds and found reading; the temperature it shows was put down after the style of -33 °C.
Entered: 12 °C
